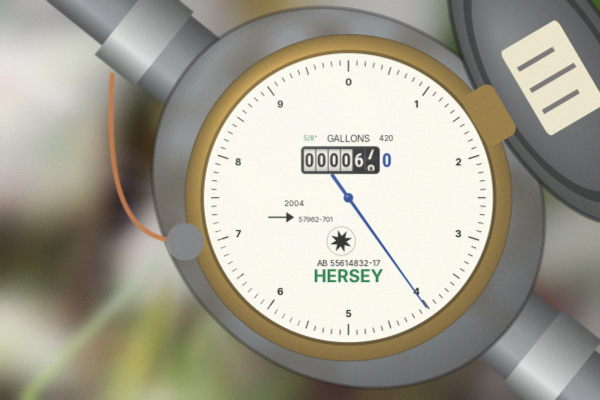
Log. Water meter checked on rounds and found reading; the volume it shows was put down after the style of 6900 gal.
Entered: 674.0 gal
